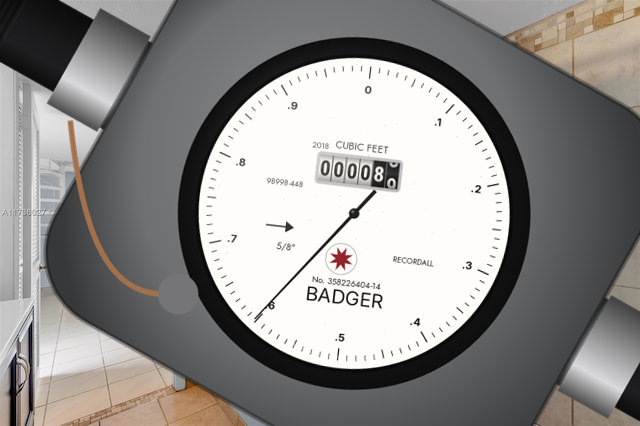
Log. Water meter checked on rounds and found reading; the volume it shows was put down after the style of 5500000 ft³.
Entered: 88.60 ft³
